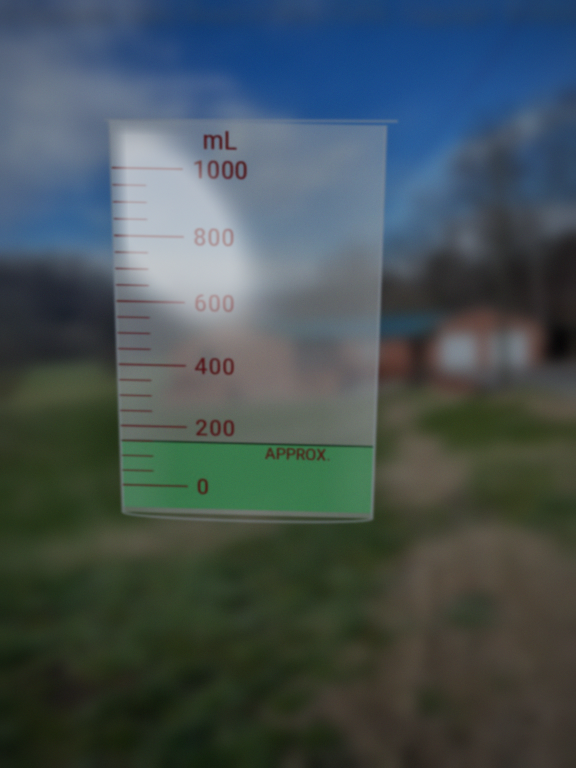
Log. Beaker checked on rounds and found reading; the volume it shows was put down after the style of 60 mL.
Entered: 150 mL
